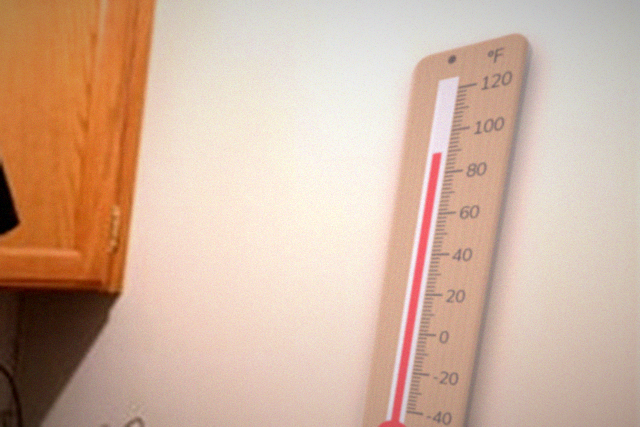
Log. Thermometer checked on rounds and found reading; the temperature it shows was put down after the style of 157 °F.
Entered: 90 °F
